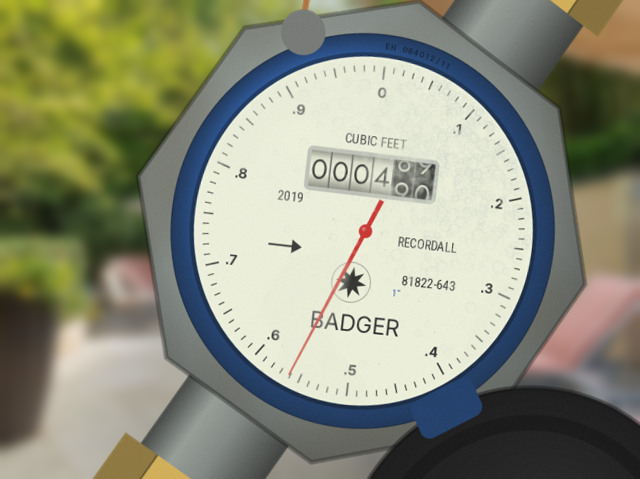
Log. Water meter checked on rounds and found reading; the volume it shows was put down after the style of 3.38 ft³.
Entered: 489.56 ft³
